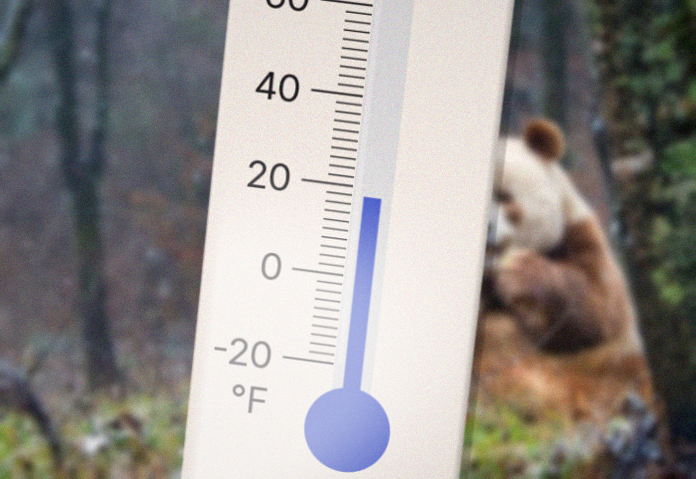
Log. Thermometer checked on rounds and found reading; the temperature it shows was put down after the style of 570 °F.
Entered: 18 °F
